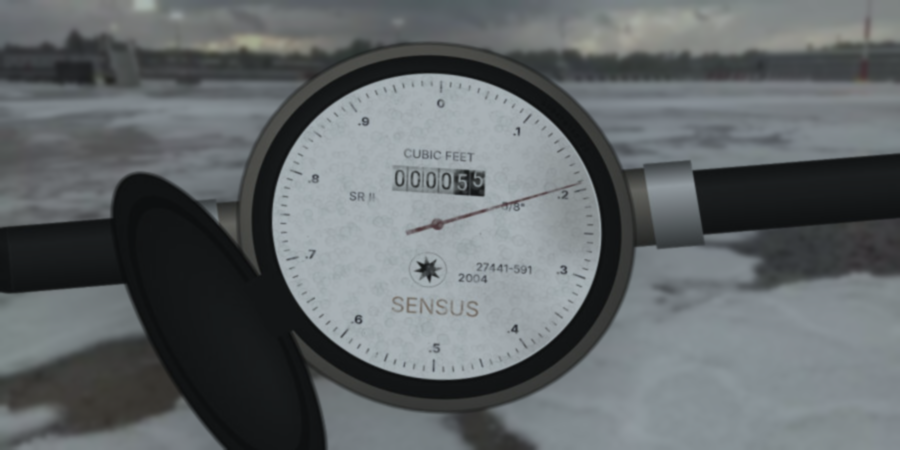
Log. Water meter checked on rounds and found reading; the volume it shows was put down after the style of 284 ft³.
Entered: 55.19 ft³
